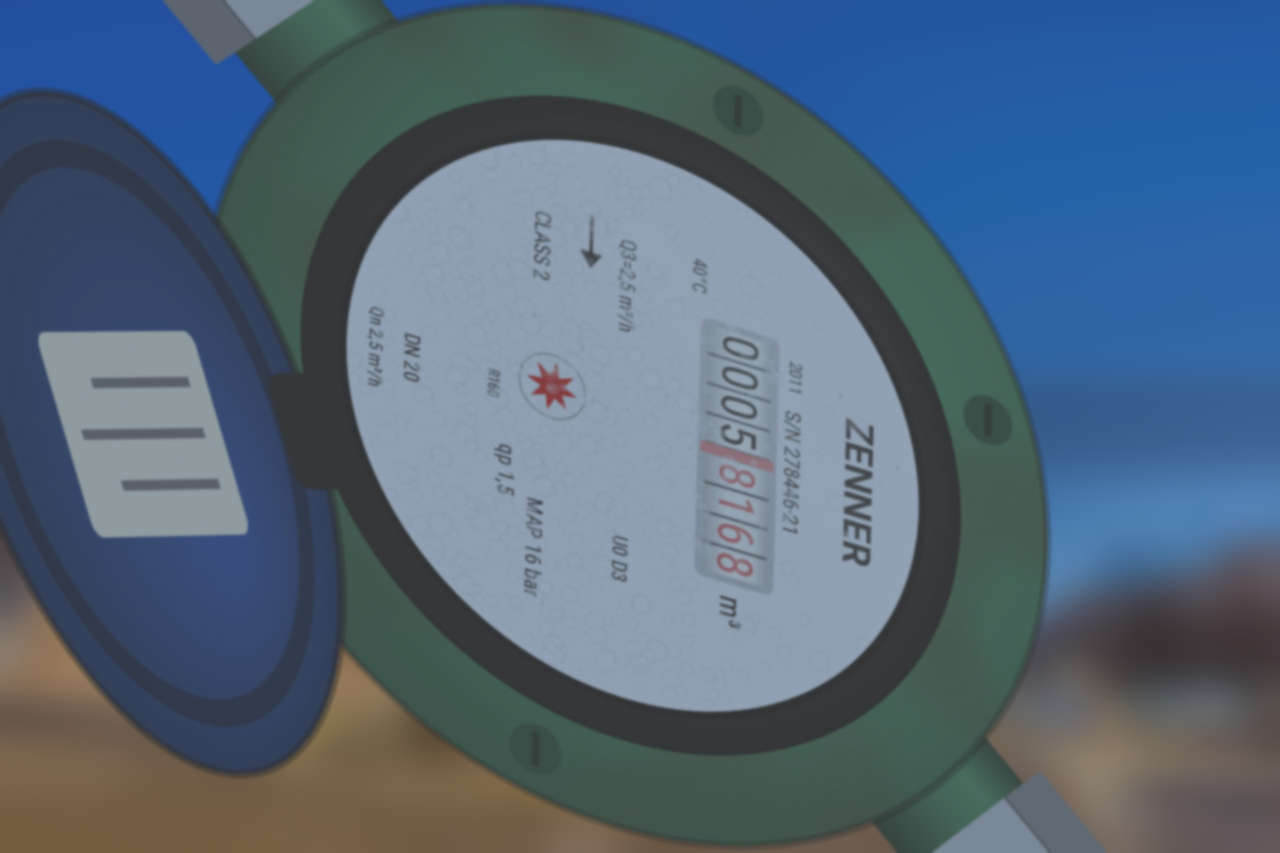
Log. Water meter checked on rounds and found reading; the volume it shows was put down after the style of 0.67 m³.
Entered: 5.8168 m³
